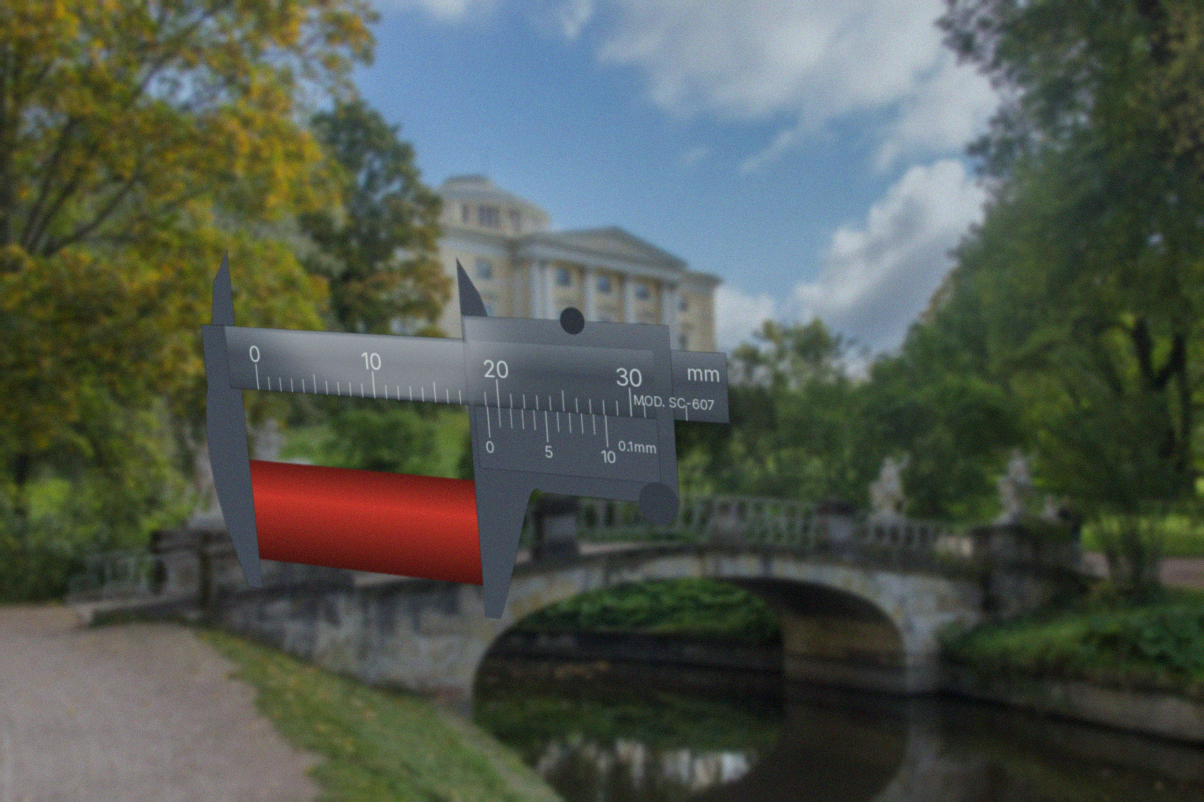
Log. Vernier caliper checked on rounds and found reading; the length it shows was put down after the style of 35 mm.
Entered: 19.1 mm
